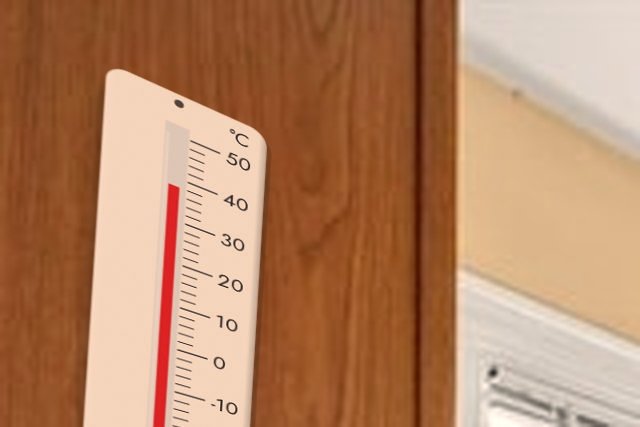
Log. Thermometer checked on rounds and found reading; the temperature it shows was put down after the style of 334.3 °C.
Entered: 38 °C
